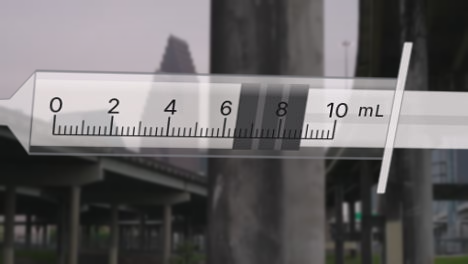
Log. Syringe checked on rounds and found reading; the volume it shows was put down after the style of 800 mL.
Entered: 6.4 mL
